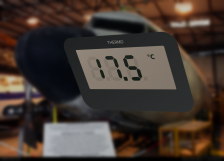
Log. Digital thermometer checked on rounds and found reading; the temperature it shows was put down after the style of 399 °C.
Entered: 17.5 °C
